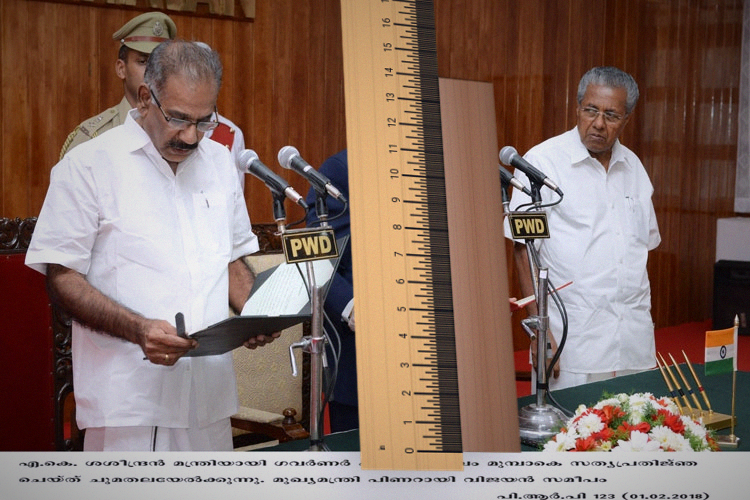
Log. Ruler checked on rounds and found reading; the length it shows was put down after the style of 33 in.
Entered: 14 in
